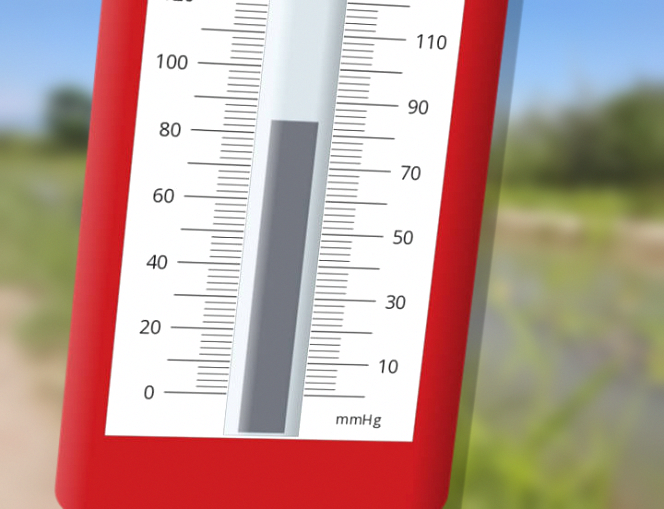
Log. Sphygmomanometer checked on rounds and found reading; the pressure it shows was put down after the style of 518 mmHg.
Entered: 84 mmHg
